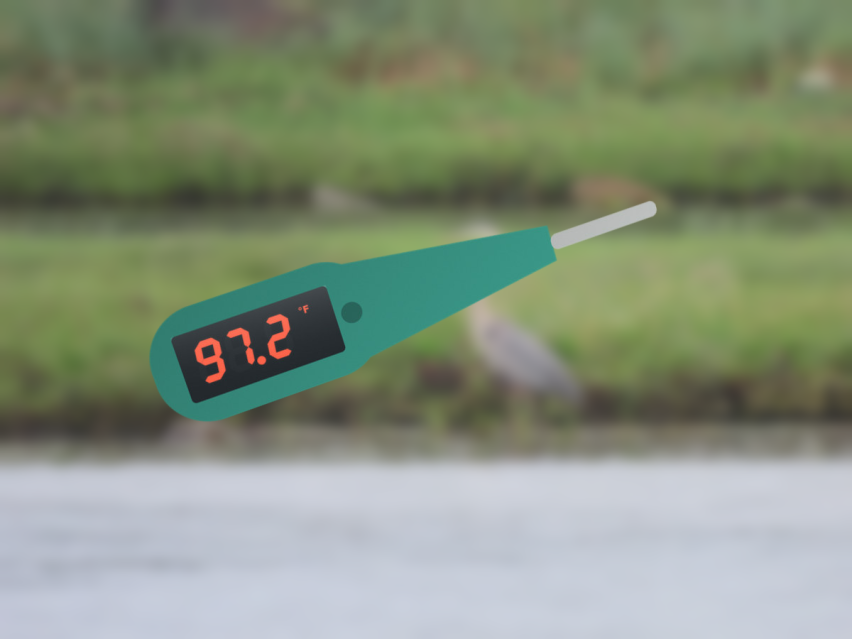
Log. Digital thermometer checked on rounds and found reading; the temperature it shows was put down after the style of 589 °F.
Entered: 97.2 °F
